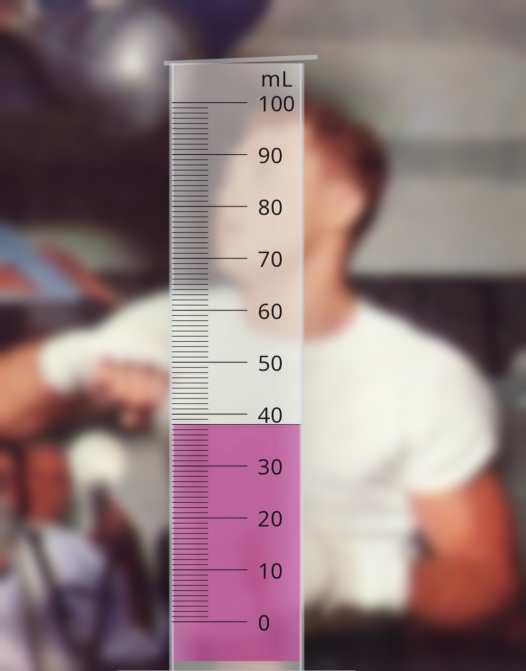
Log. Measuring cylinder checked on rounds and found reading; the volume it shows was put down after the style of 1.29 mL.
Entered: 38 mL
